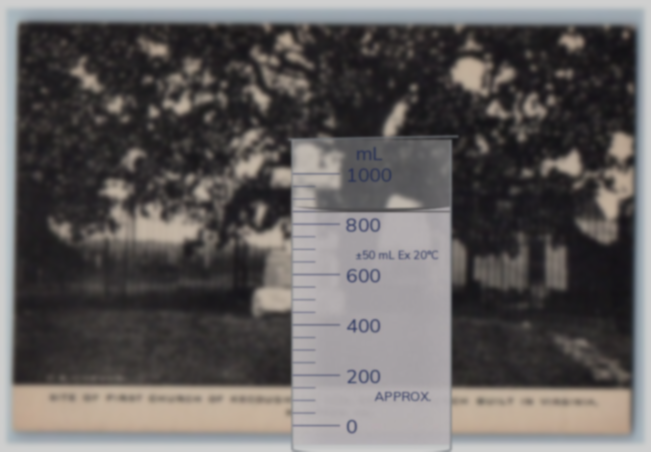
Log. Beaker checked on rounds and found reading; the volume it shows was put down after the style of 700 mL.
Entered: 850 mL
